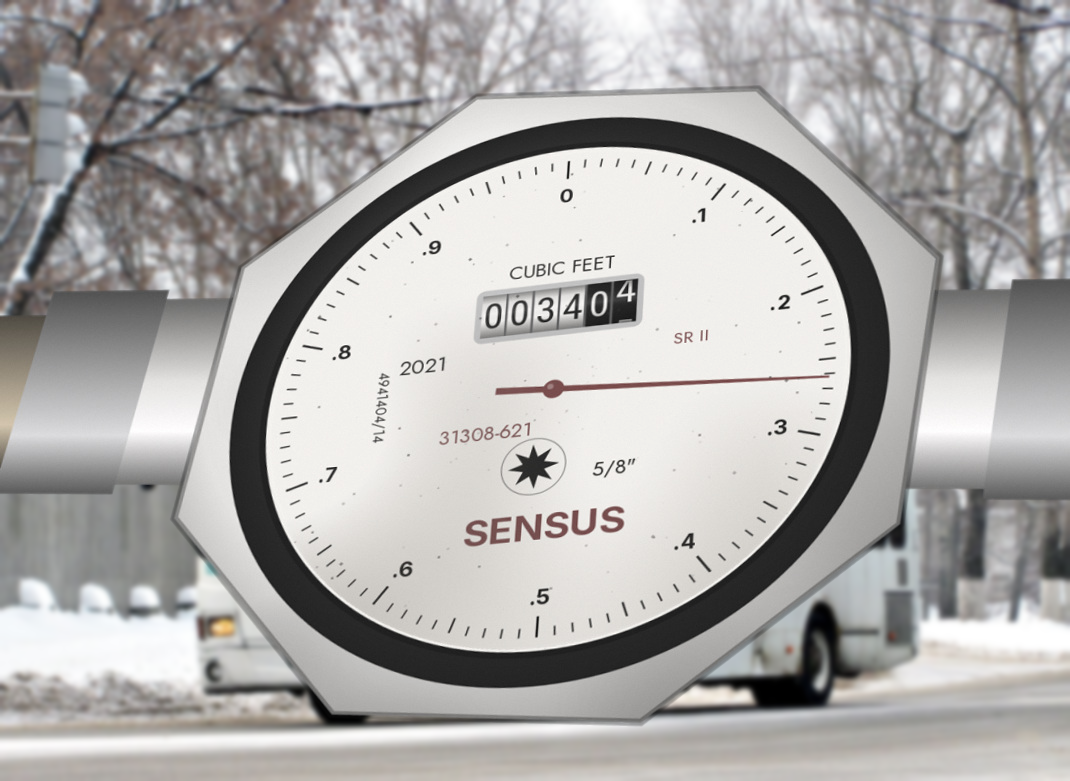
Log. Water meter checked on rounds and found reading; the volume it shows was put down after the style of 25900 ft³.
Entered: 3404.26 ft³
